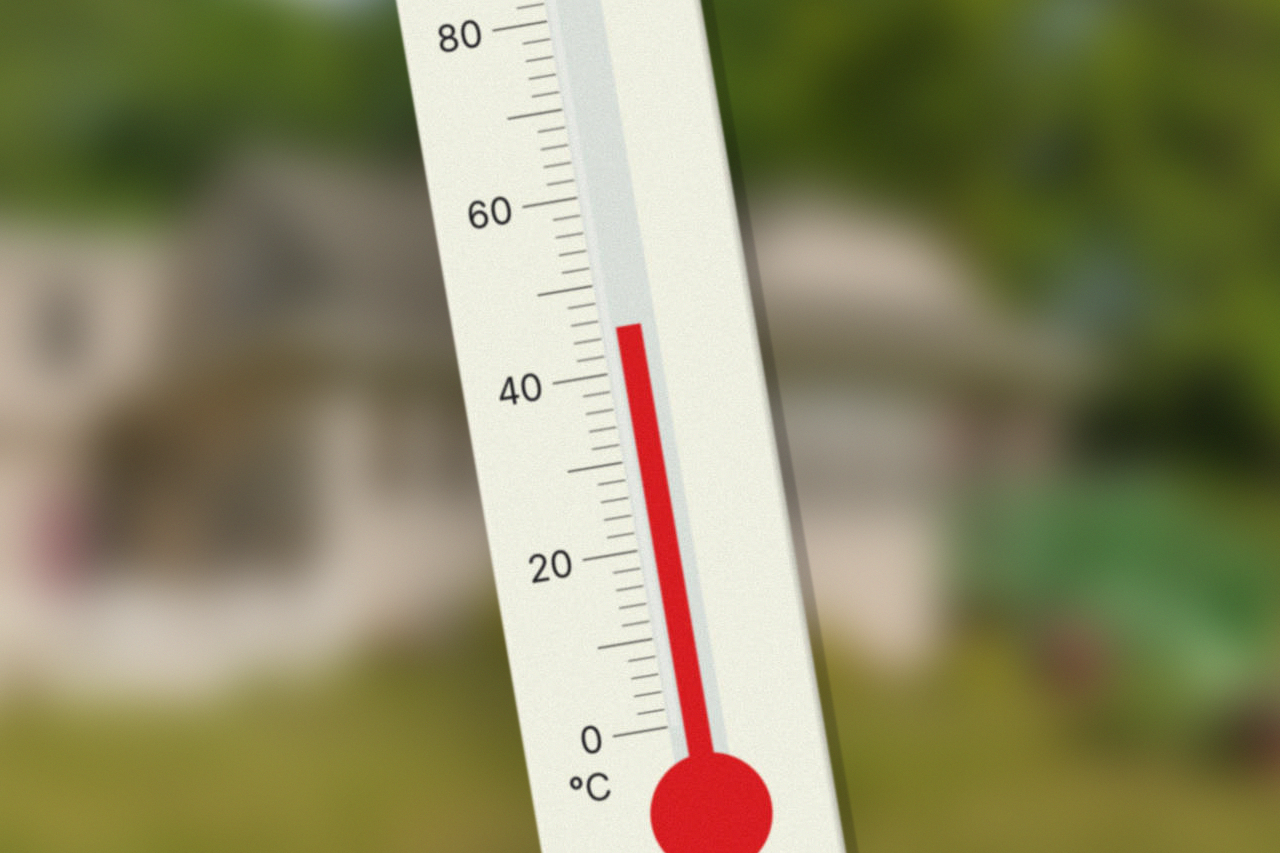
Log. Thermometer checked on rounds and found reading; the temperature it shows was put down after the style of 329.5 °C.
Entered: 45 °C
